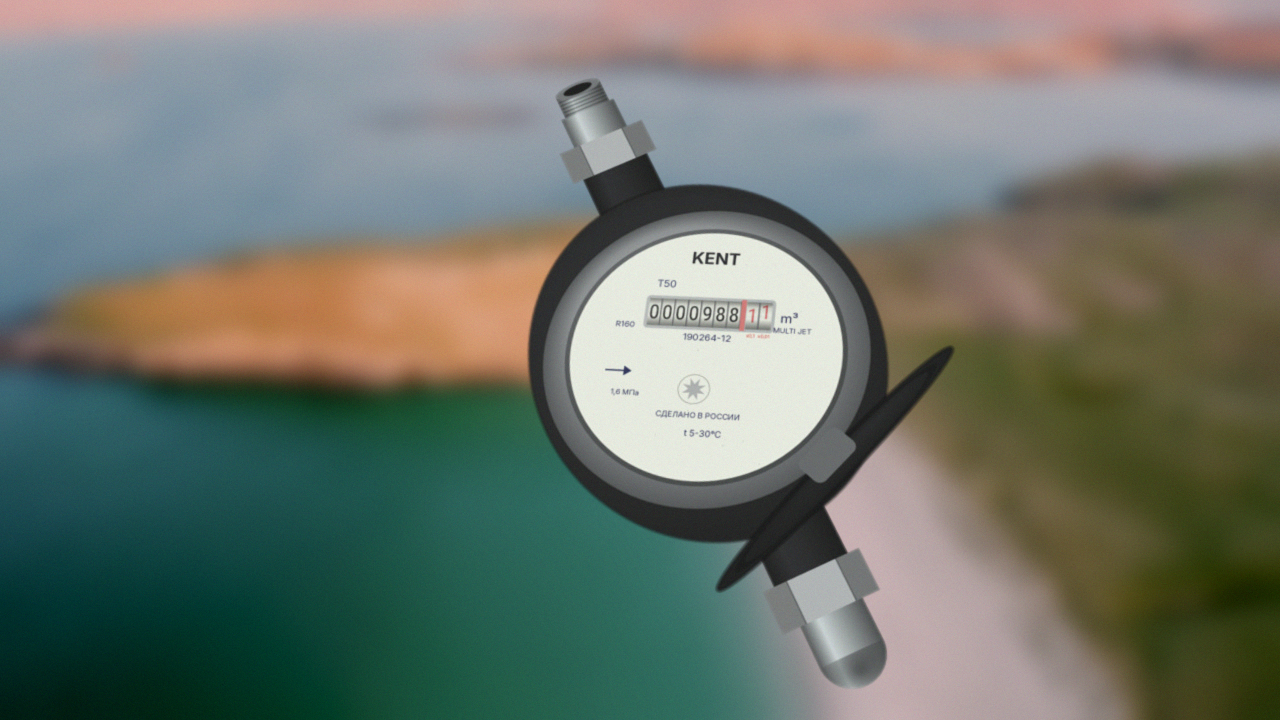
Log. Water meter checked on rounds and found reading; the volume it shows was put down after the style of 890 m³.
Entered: 988.11 m³
